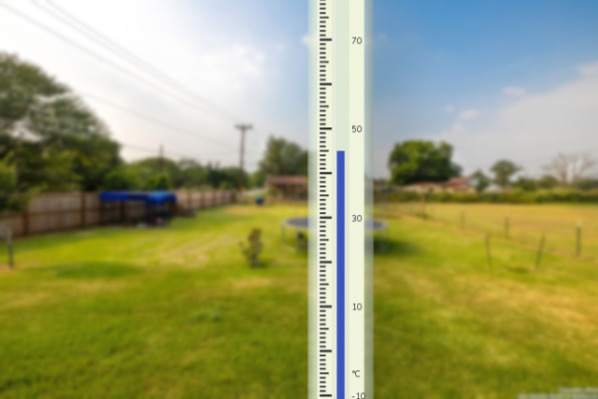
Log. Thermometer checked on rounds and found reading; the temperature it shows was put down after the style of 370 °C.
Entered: 45 °C
